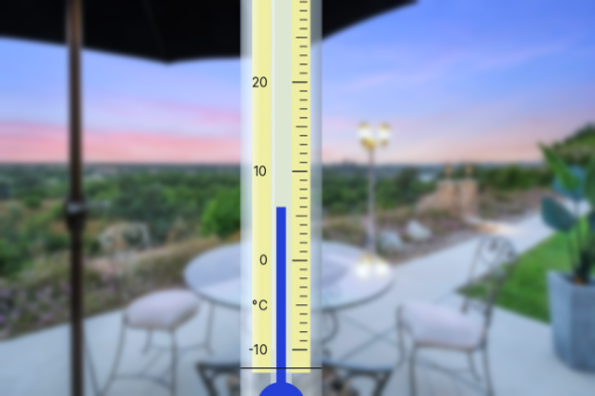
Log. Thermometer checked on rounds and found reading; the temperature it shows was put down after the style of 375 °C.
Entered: 6 °C
